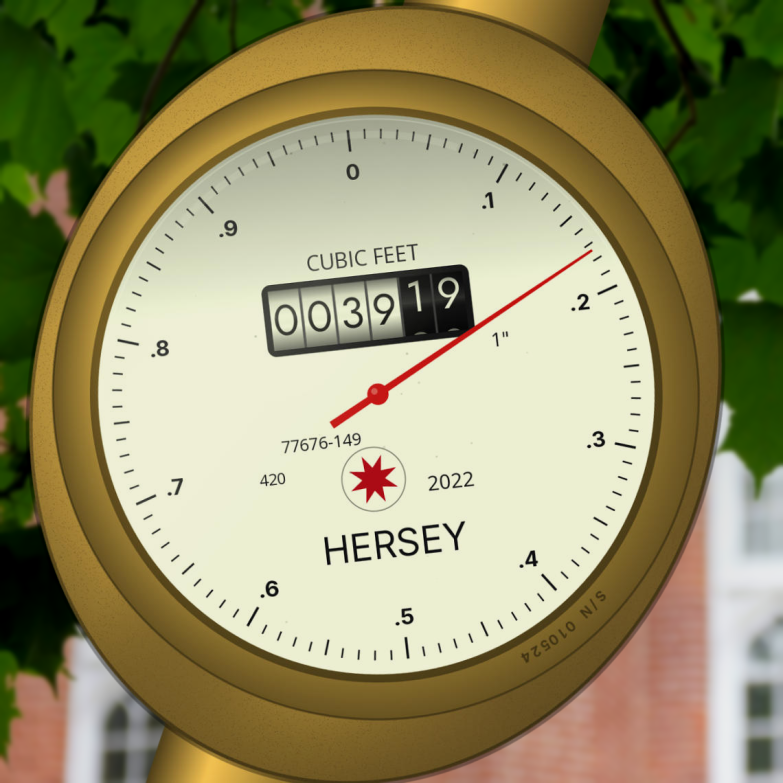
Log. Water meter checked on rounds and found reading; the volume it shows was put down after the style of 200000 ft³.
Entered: 3919.17 ft³
